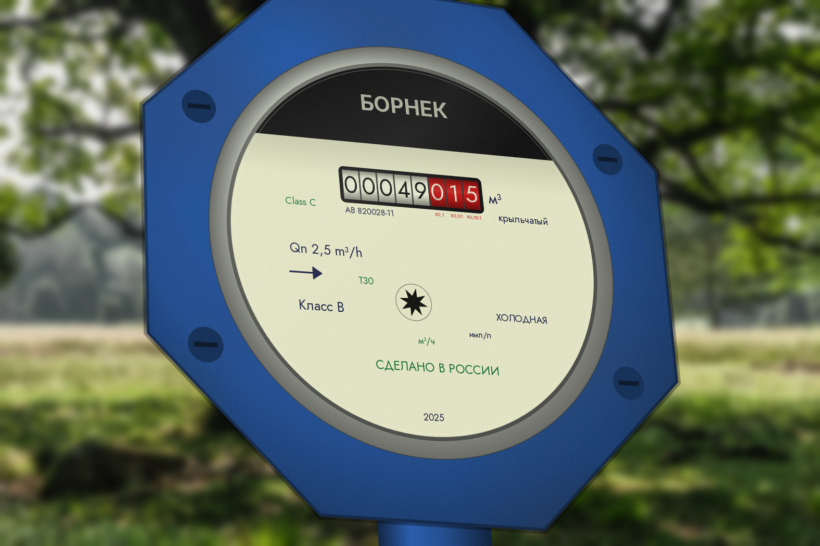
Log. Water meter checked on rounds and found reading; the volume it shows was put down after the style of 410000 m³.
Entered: 49.015 m³
